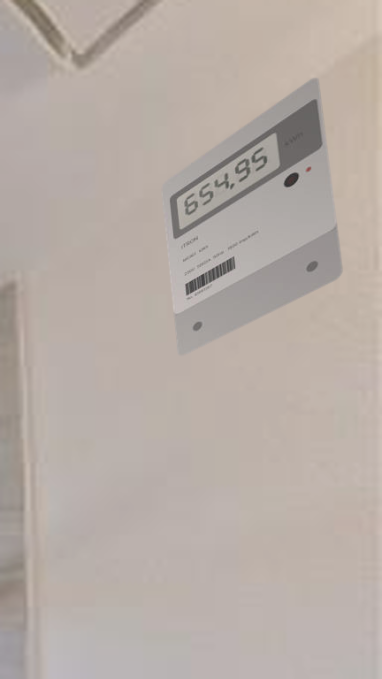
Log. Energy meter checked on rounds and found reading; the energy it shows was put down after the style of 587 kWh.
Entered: 654.95 kWh
